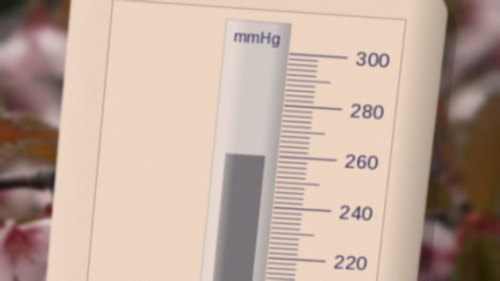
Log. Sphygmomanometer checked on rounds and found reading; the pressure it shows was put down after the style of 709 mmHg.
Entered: 260 mmHg
